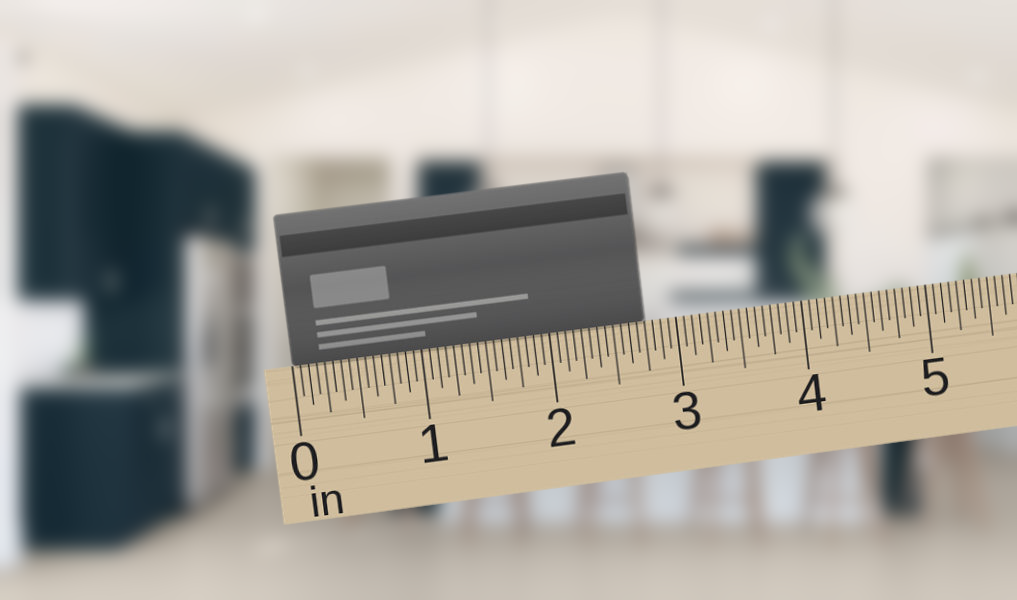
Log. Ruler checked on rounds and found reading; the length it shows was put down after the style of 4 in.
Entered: 2.75 in
